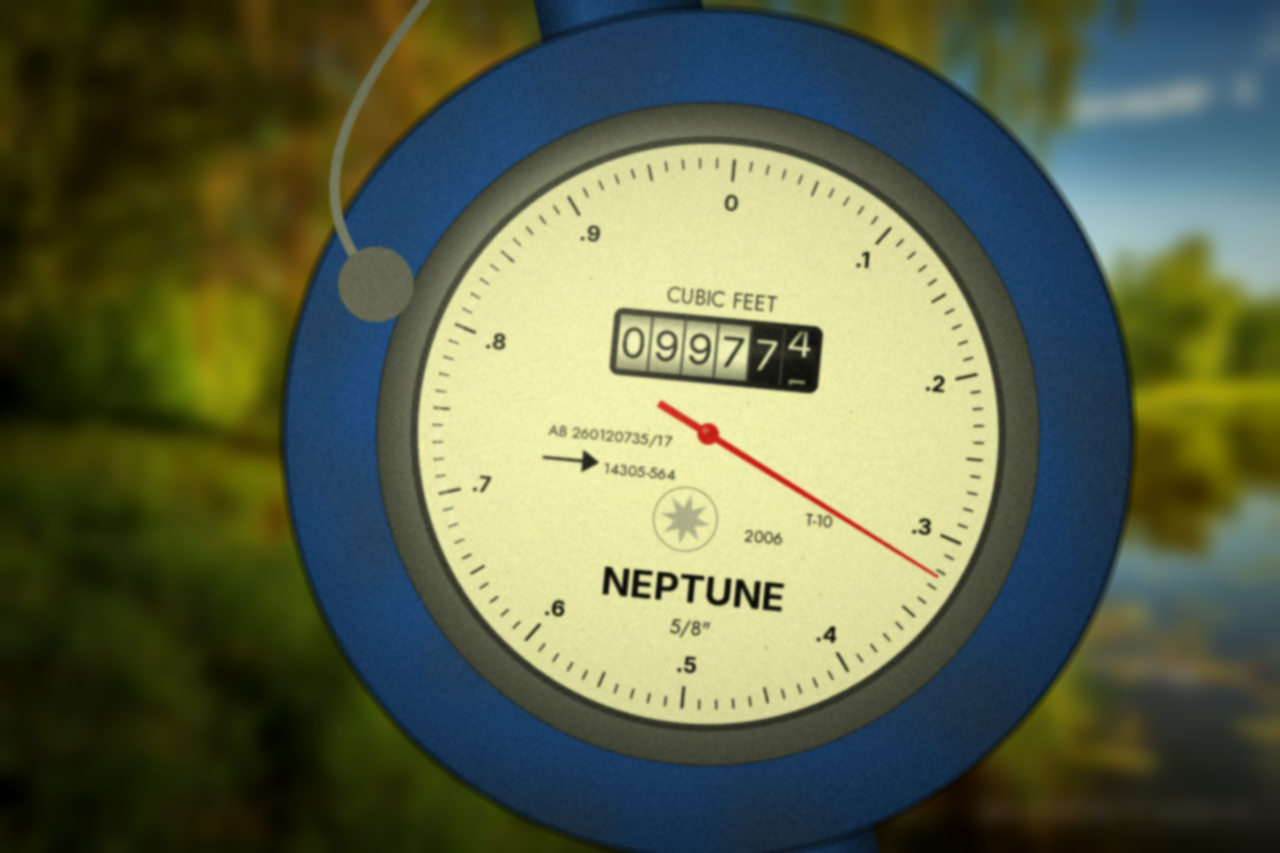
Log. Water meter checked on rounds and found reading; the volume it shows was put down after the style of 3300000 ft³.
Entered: 99774.32 ft³
